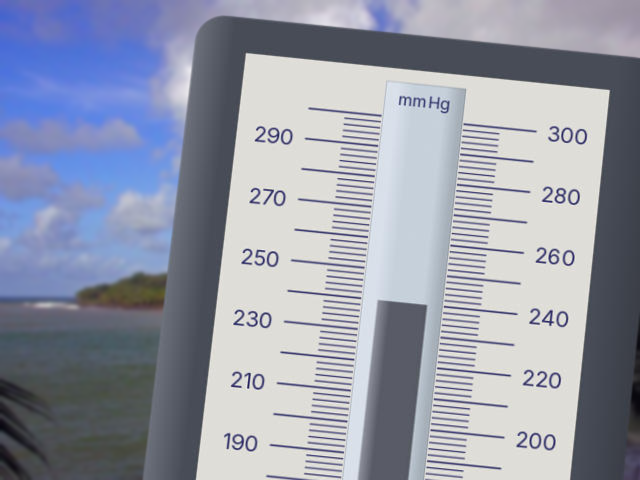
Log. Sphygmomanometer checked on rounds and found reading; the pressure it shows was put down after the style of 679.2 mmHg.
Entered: 240 mmHg
